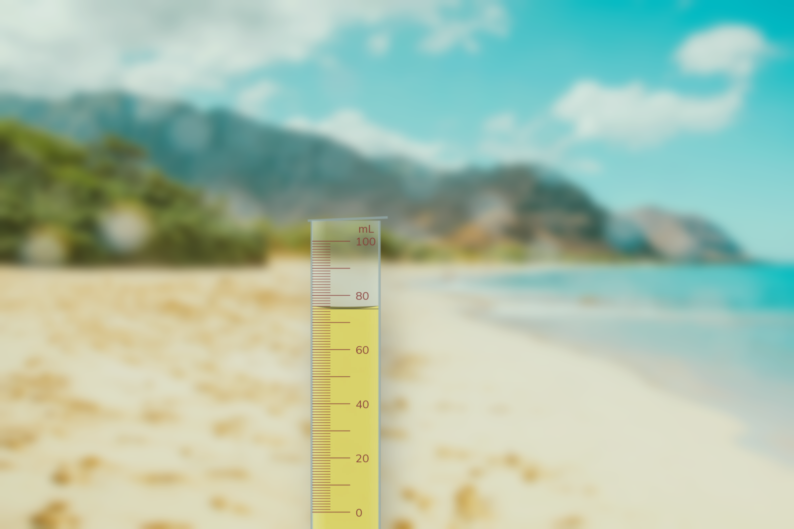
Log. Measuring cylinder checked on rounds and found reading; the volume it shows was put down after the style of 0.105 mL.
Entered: 75 mL
